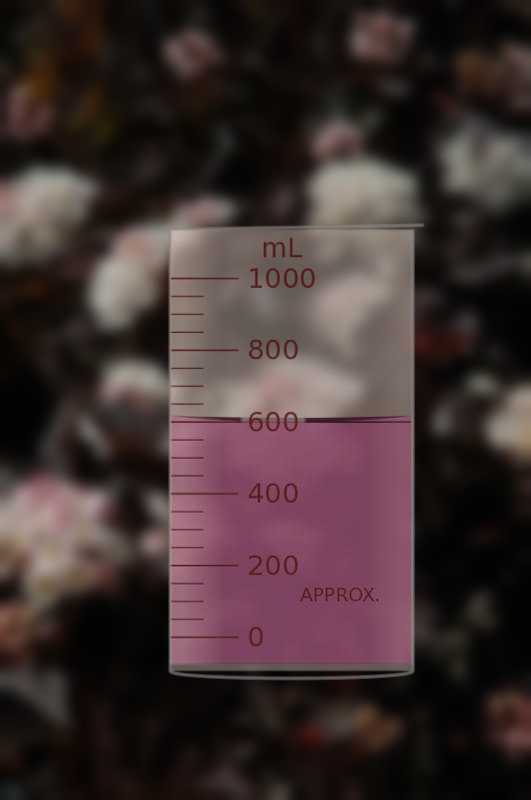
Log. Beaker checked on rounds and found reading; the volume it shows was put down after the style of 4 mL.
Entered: 600 mL
